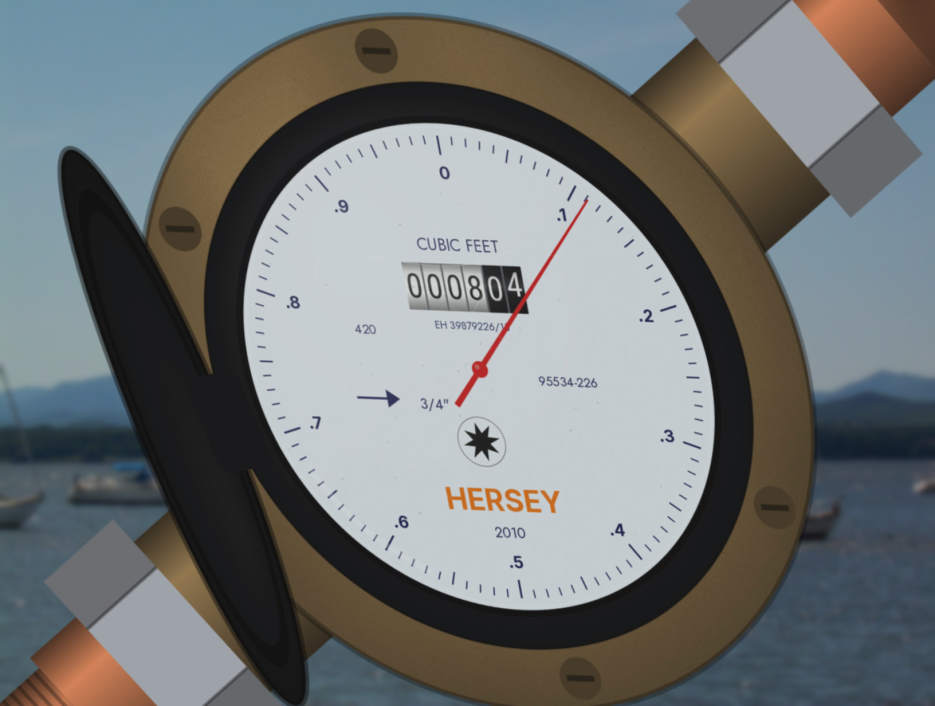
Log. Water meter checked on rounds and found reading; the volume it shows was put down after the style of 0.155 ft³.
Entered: 804.11 ft³
